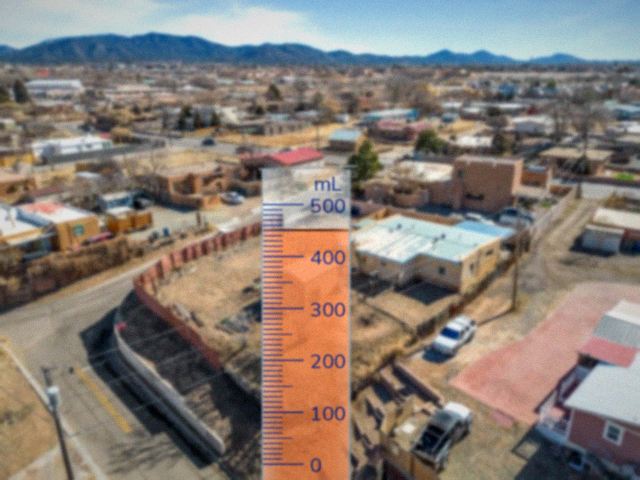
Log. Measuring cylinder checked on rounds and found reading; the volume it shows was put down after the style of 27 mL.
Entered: 450 mL
